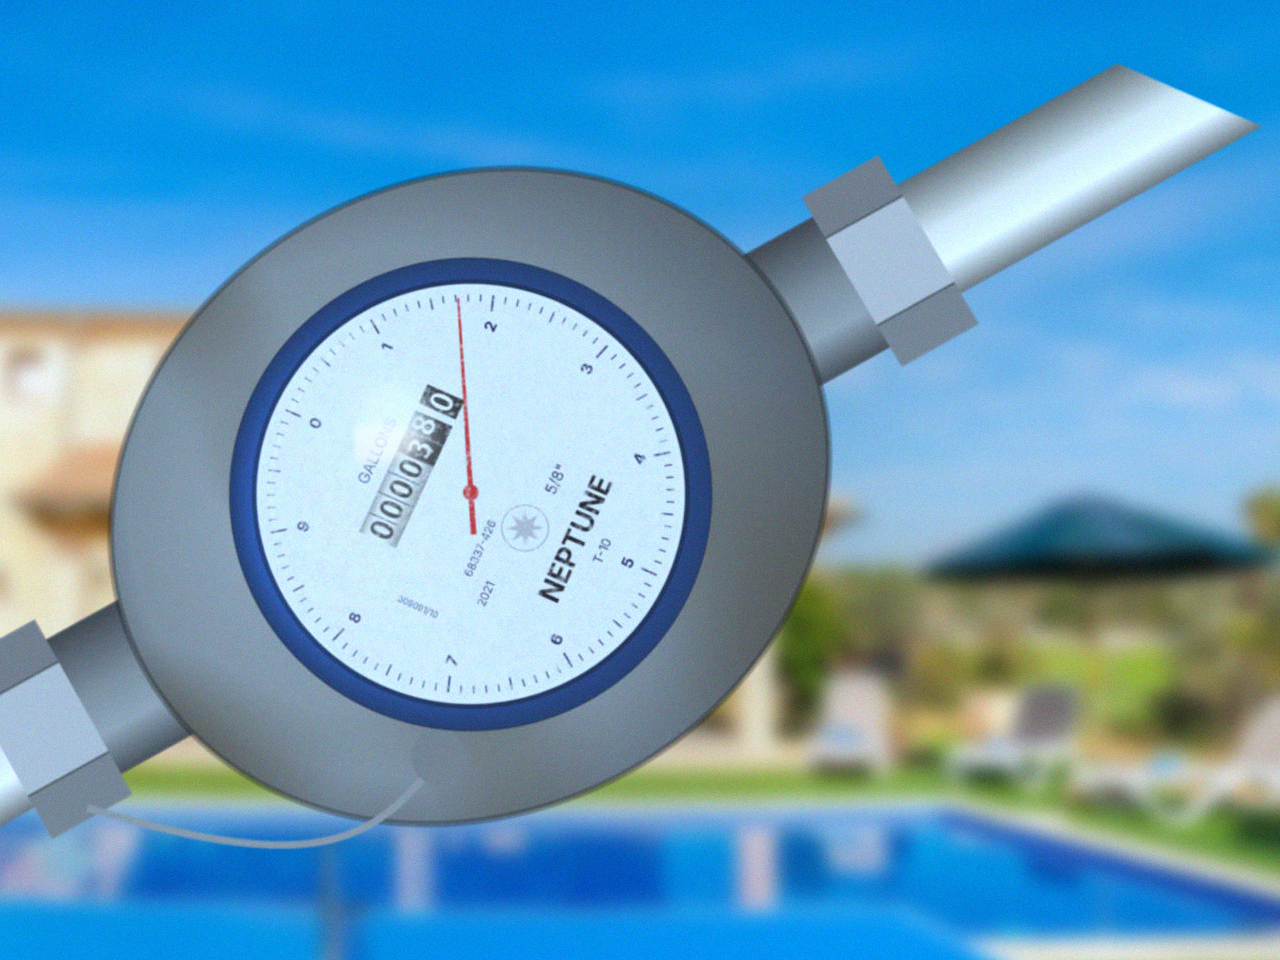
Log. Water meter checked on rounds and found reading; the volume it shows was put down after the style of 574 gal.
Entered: 381.7 gal
